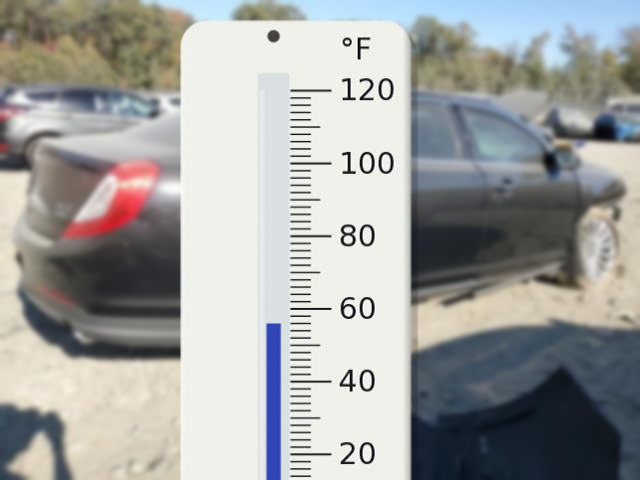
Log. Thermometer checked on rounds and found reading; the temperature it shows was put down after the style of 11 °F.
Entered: 56 °F
